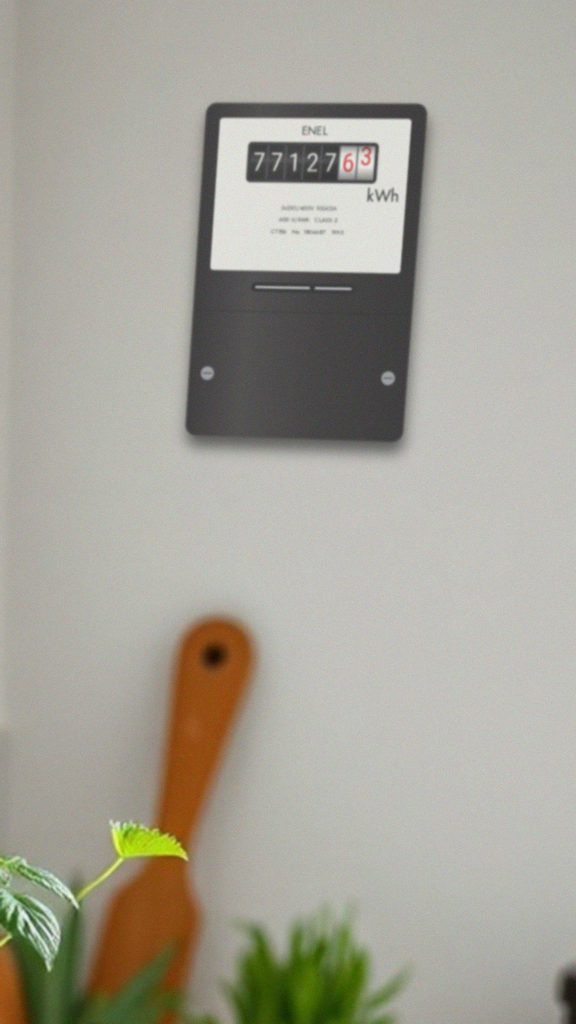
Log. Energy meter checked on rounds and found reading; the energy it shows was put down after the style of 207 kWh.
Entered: 77127.63 kWh
